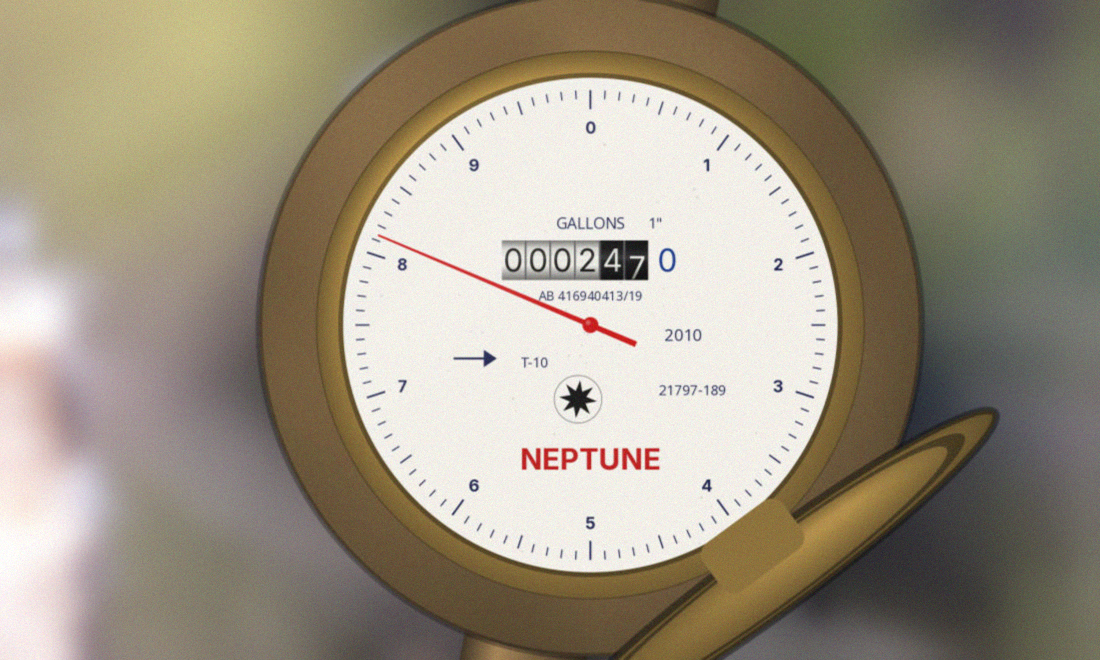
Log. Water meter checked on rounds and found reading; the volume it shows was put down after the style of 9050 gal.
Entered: 2468.1 gal
